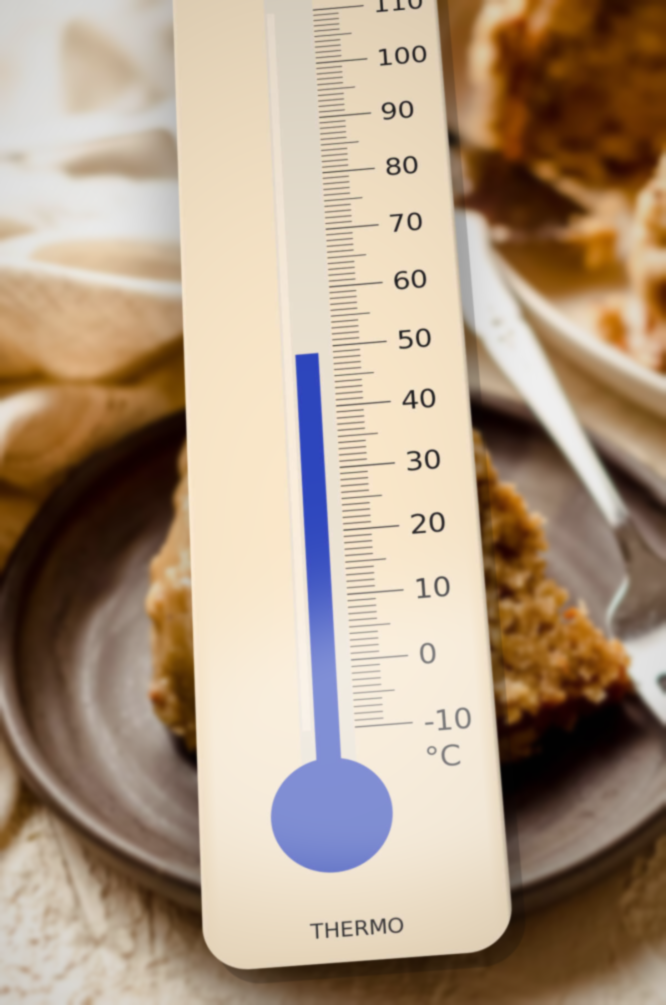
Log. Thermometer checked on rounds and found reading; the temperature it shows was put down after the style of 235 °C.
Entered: 49 °C
